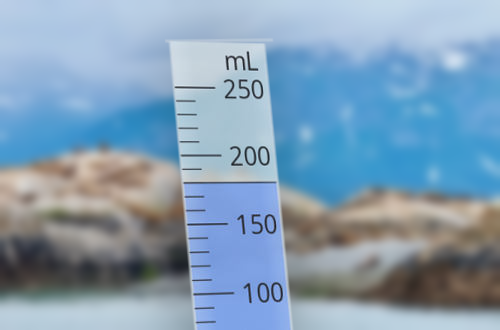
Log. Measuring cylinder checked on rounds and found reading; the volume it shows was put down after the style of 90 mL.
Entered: 180 mL
